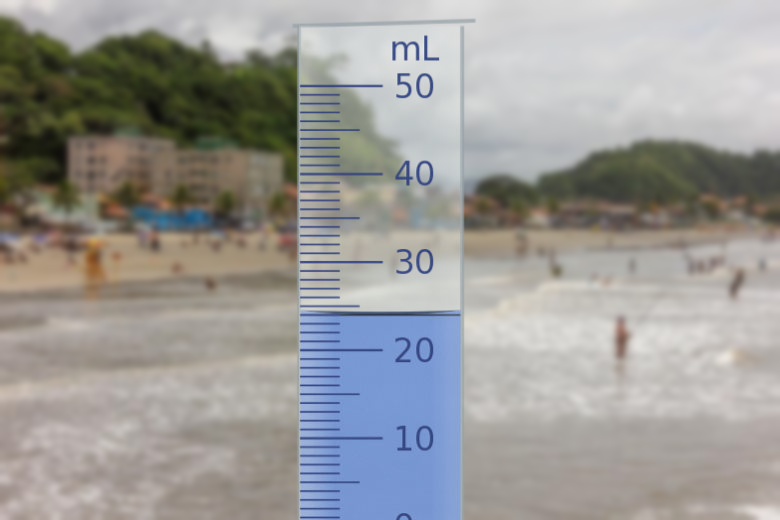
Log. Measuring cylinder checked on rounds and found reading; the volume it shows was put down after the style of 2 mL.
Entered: 24 mL
